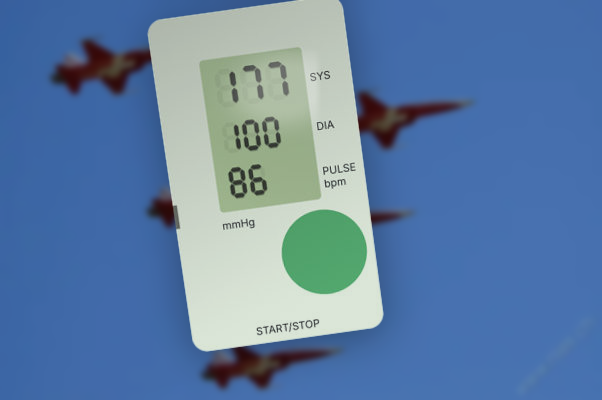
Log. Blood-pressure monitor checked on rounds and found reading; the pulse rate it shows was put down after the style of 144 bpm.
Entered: 86 bpm
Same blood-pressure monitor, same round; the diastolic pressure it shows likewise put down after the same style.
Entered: 100 mmHg
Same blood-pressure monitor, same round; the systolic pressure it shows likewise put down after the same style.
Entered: 177 mmHg
